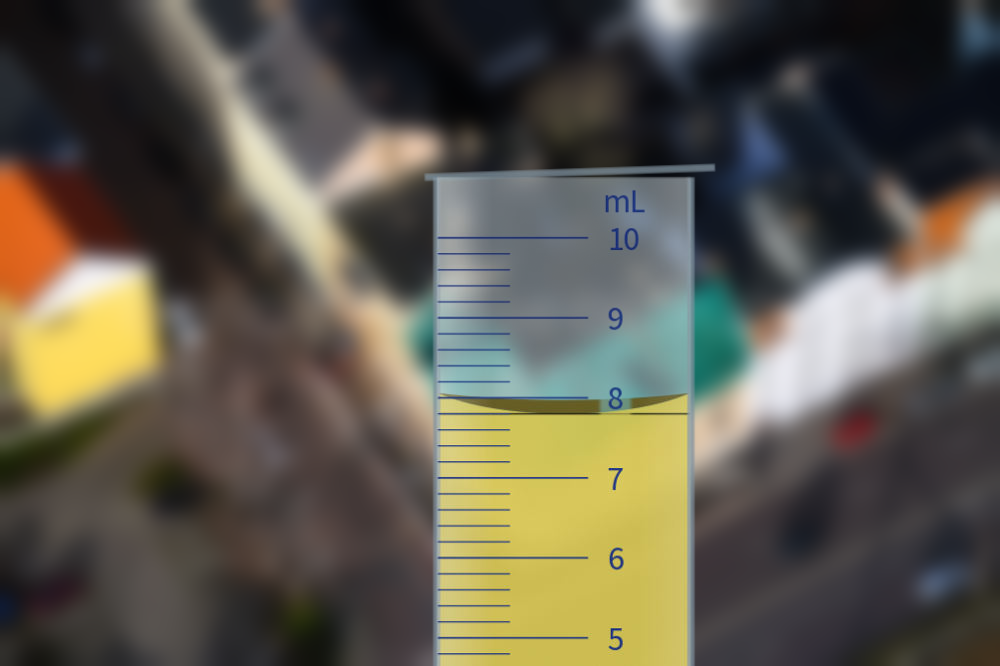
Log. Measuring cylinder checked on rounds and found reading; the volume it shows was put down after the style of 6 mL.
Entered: 7.8 mL
